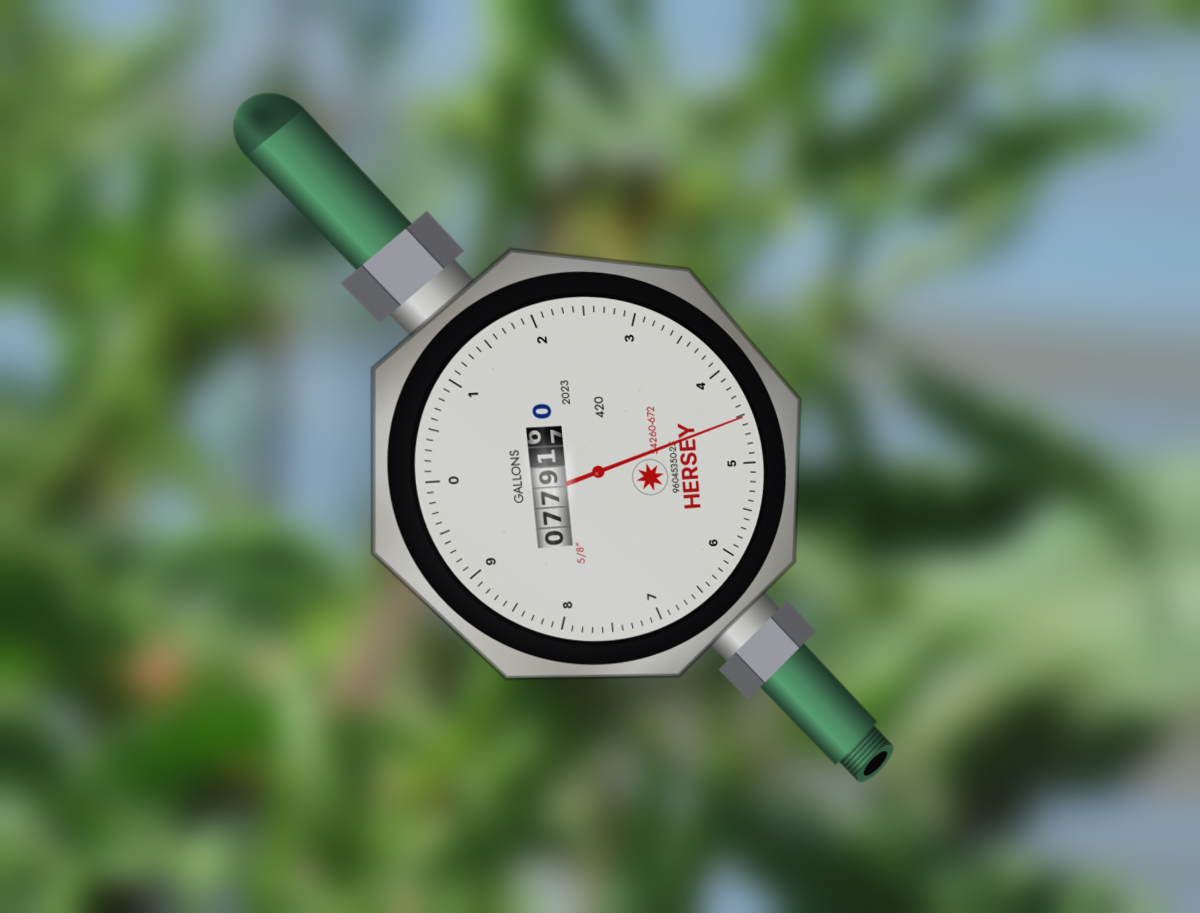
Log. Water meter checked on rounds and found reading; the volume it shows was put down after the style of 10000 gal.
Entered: 779164.5 gal
